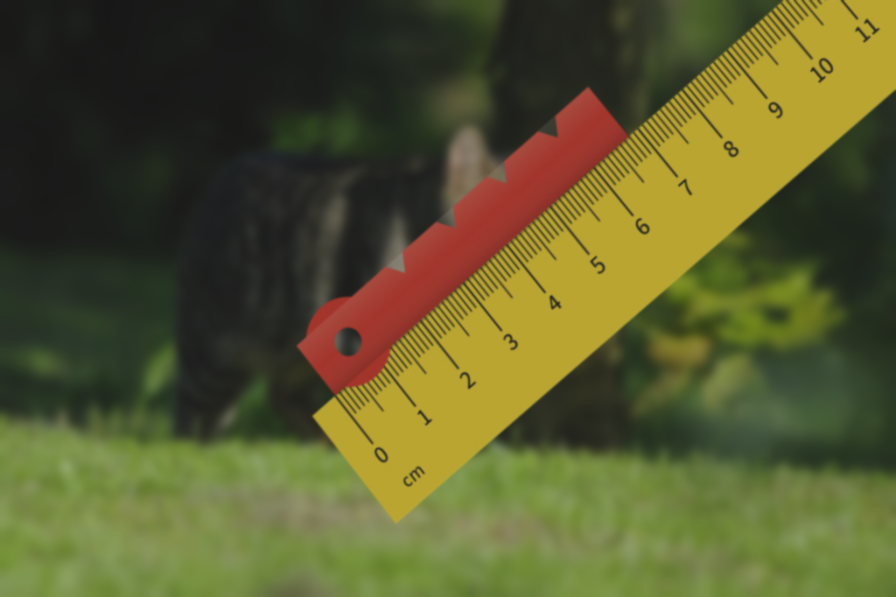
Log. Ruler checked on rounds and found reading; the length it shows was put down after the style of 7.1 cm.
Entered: 6.8 cm
